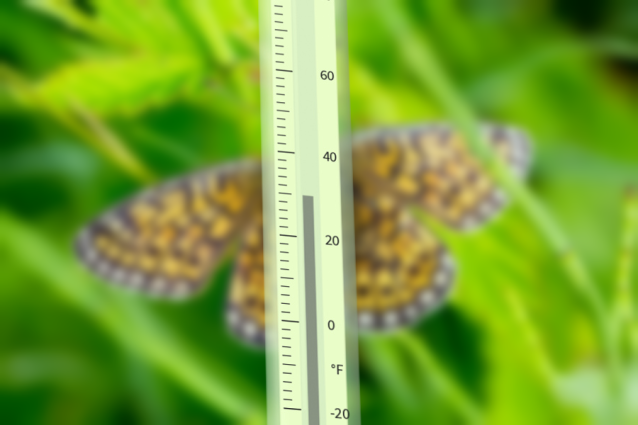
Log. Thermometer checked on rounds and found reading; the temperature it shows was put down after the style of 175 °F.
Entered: 30 °F
